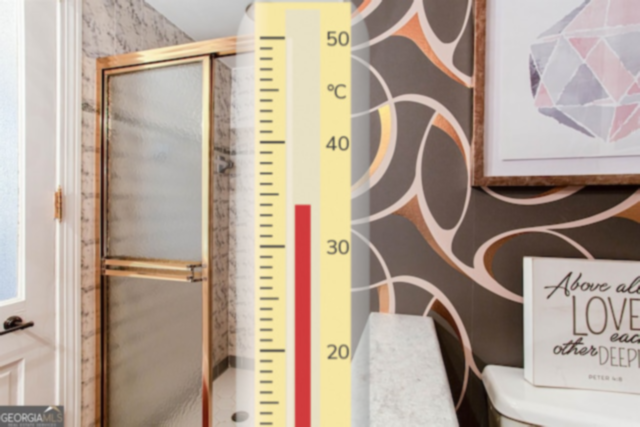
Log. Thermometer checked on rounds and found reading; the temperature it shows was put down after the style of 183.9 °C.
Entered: 34 °C
